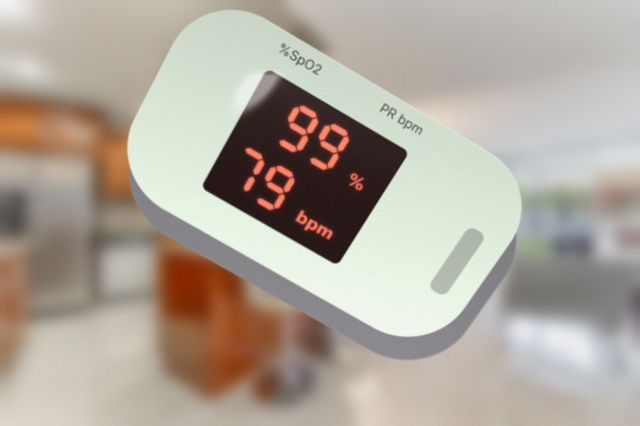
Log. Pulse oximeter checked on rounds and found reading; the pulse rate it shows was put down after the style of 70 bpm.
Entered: 79 bpm
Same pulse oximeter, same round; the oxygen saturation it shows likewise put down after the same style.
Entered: 99 %
